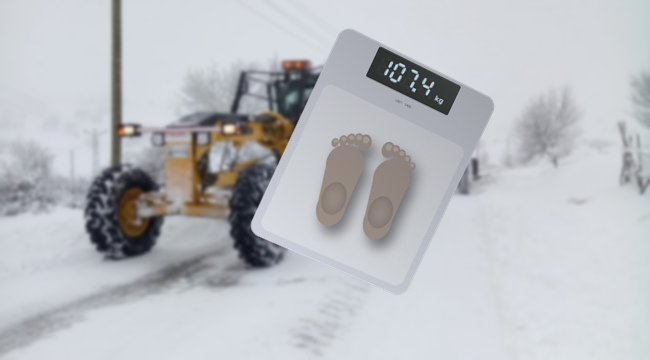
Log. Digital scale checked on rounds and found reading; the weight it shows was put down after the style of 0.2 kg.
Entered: 107.4 kg
